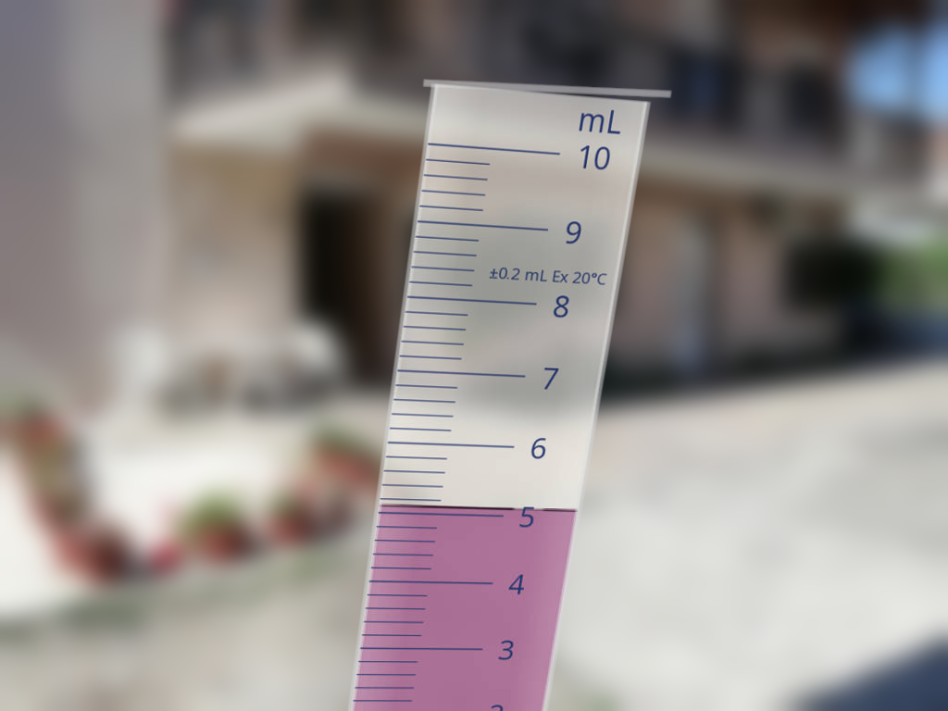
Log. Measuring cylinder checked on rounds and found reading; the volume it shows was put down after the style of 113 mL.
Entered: 5.1 mL
